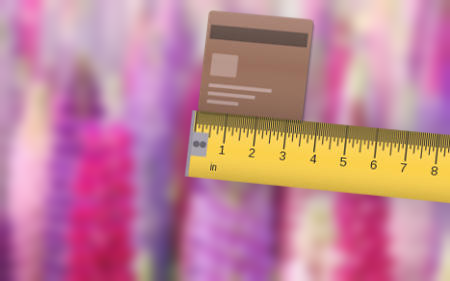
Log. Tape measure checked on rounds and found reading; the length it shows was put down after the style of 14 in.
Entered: 3.5 in
